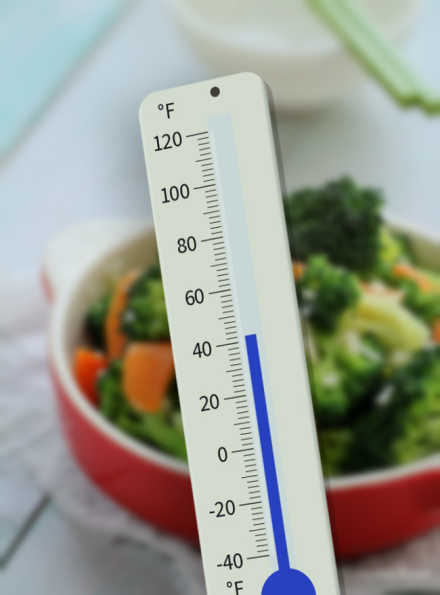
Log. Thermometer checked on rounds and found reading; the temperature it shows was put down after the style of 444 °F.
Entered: 42 °F
